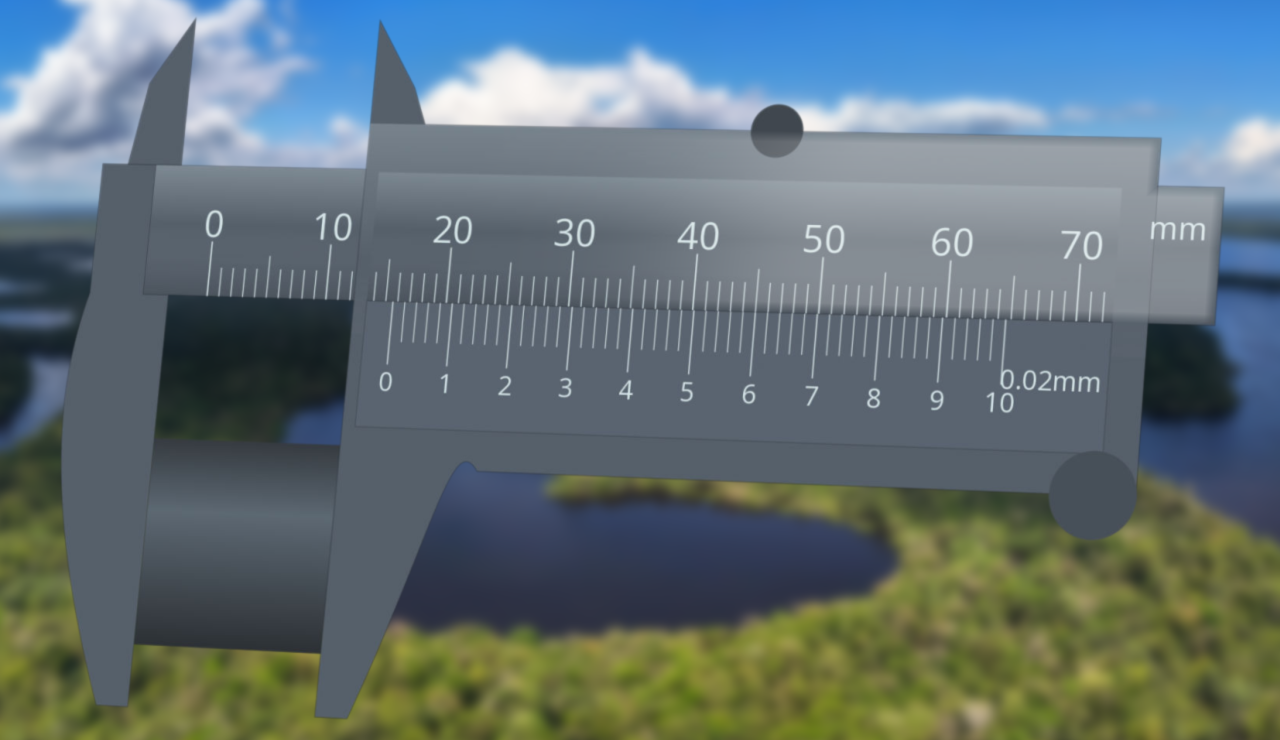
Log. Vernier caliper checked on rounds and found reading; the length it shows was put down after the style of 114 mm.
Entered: 15.6 mm
